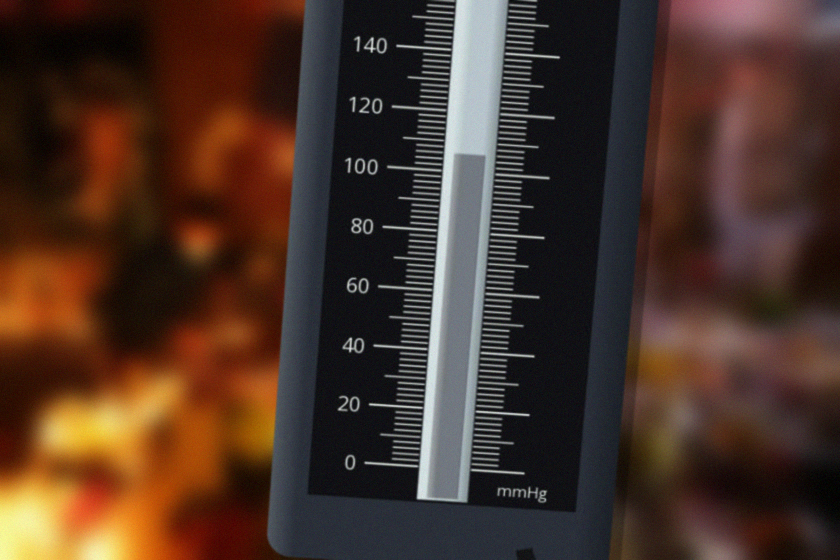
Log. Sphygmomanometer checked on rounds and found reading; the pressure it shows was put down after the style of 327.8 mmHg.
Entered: 106 mmHg
